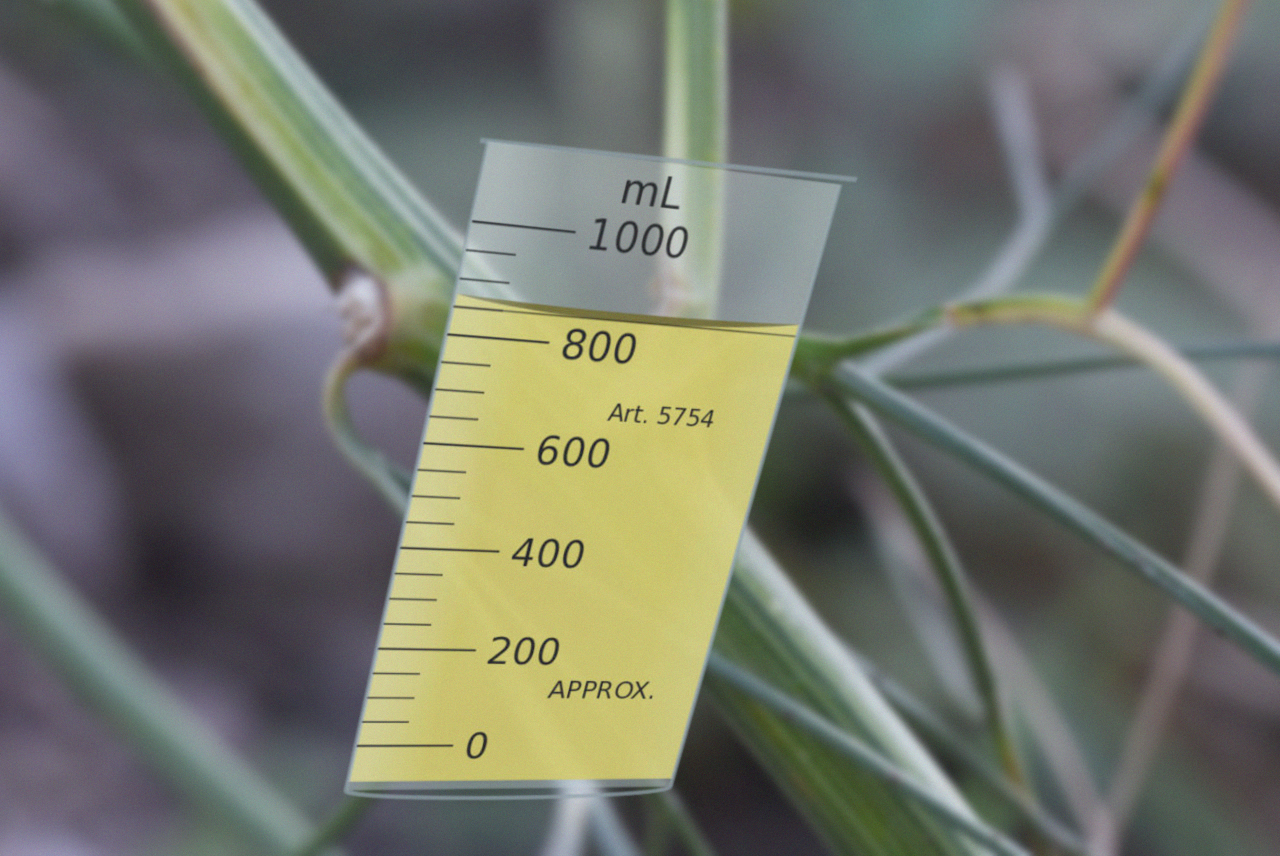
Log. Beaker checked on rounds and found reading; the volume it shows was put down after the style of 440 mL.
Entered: 850 mL
